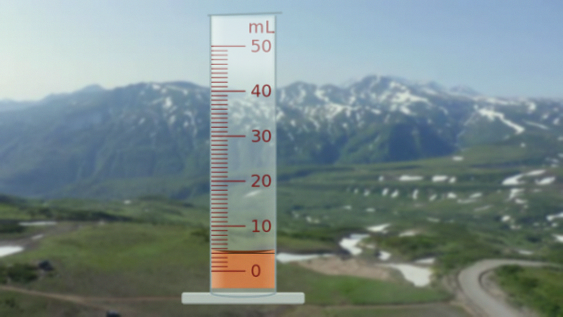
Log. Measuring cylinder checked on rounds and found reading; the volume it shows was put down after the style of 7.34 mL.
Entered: 4 mL
